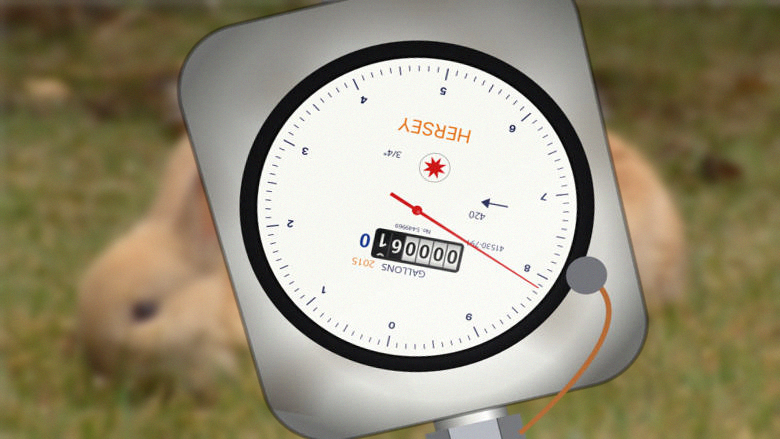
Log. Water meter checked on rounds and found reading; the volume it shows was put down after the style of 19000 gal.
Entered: 608.1 gal
